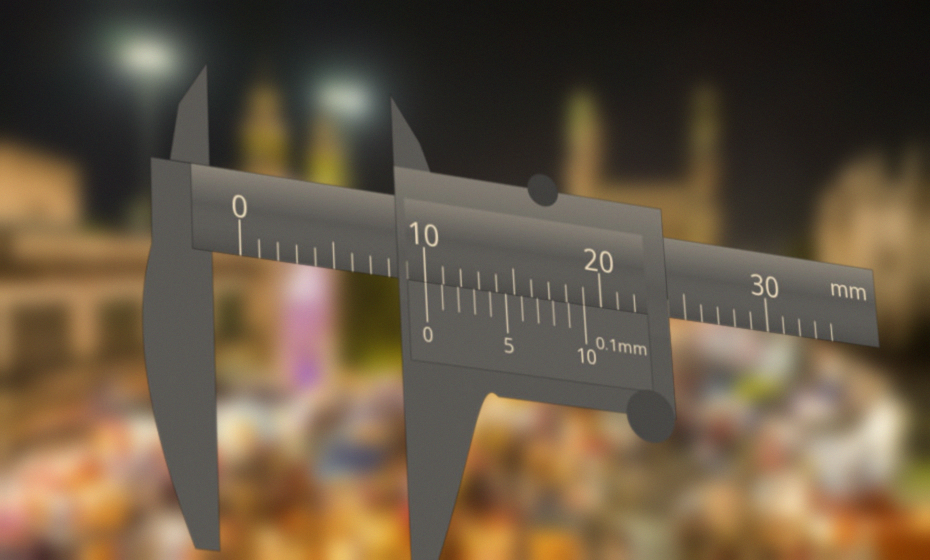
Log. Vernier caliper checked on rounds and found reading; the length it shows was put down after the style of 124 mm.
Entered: 10.0 mm
